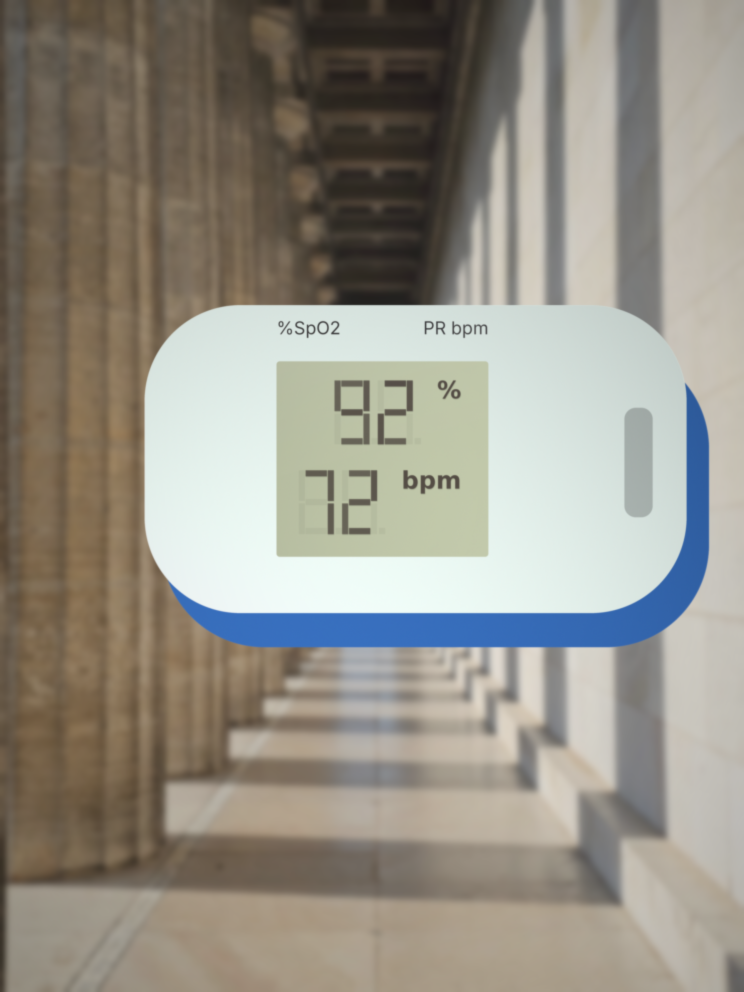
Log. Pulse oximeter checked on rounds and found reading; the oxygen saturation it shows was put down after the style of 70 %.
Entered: 92 %
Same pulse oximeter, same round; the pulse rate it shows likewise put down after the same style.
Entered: 72 bpm
